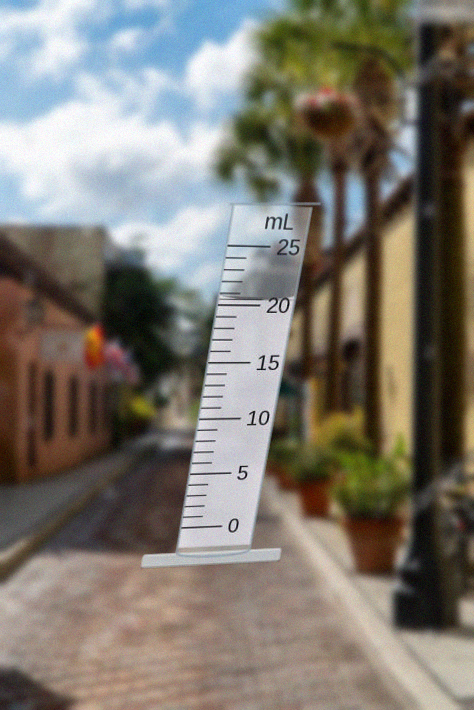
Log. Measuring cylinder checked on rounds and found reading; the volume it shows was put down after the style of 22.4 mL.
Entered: 20.5 mL
